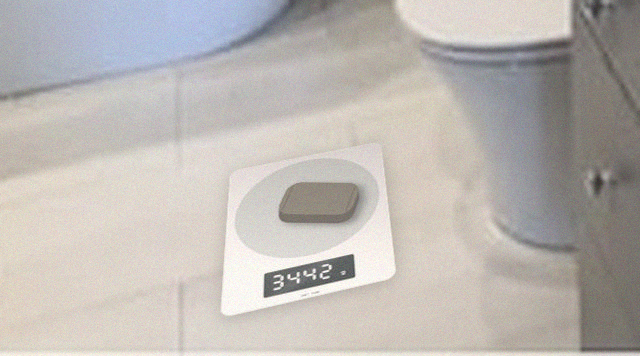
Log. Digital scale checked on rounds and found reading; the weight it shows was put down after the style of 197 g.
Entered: 3442 g
